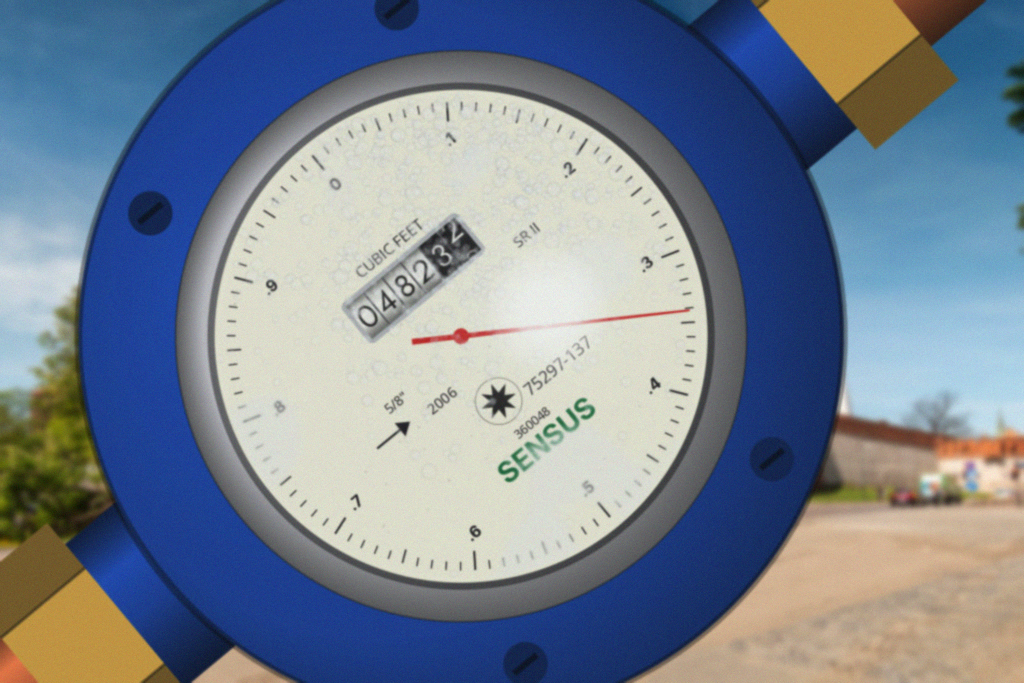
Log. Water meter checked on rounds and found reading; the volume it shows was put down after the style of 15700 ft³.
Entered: 48232.34 ft³
